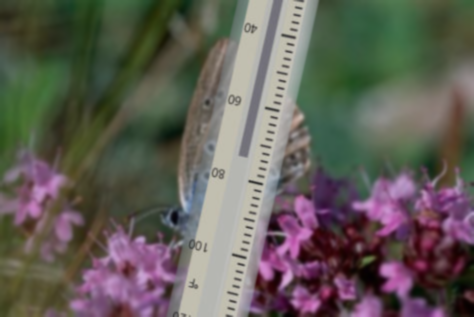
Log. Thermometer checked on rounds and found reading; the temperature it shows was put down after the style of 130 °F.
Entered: 74 °F
